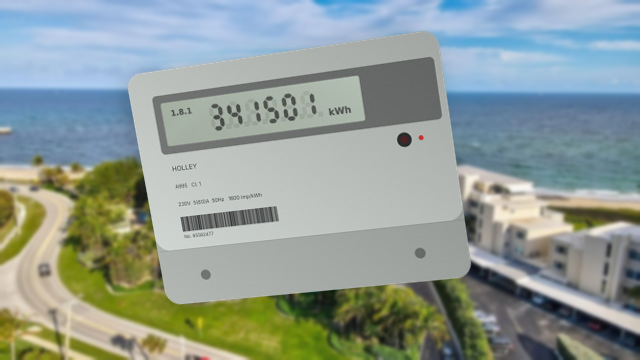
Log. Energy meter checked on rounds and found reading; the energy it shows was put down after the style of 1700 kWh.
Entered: 341501 kWh
